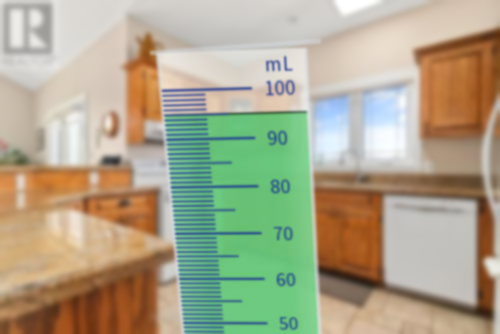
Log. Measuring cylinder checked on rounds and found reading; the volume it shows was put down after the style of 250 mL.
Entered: 95 mL
